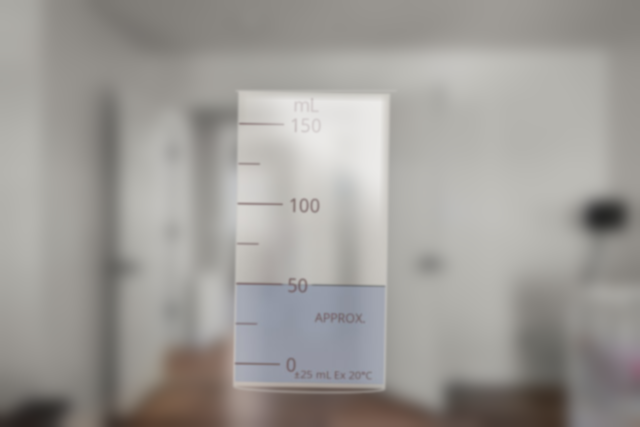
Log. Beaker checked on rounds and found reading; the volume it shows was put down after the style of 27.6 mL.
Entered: 50 mL
